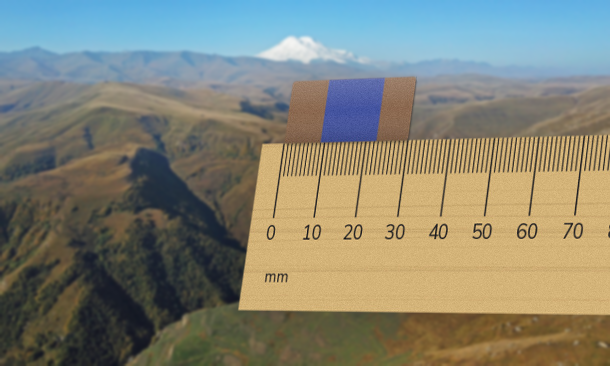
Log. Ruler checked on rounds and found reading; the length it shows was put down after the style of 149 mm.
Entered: 30 mm
